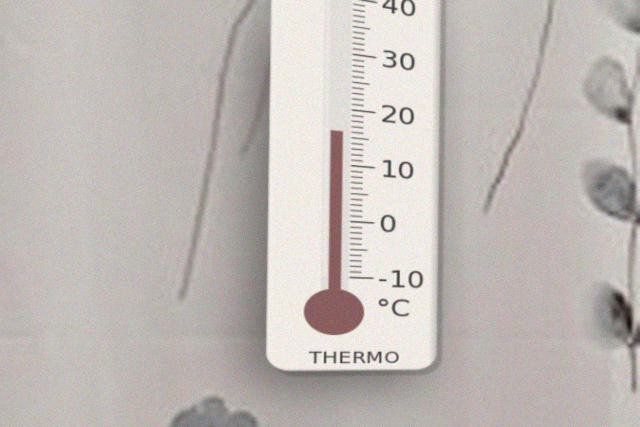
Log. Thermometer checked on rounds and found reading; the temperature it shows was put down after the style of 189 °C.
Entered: 16 °C
